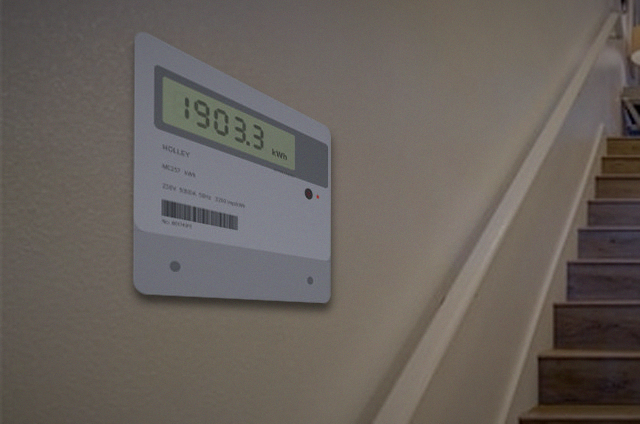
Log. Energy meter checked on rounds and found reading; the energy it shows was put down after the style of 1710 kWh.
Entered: 1903.3 kWh
